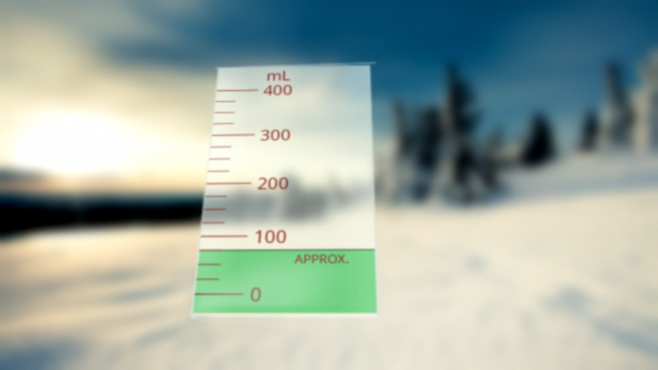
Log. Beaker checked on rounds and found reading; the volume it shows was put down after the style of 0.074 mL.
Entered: 75 mL
